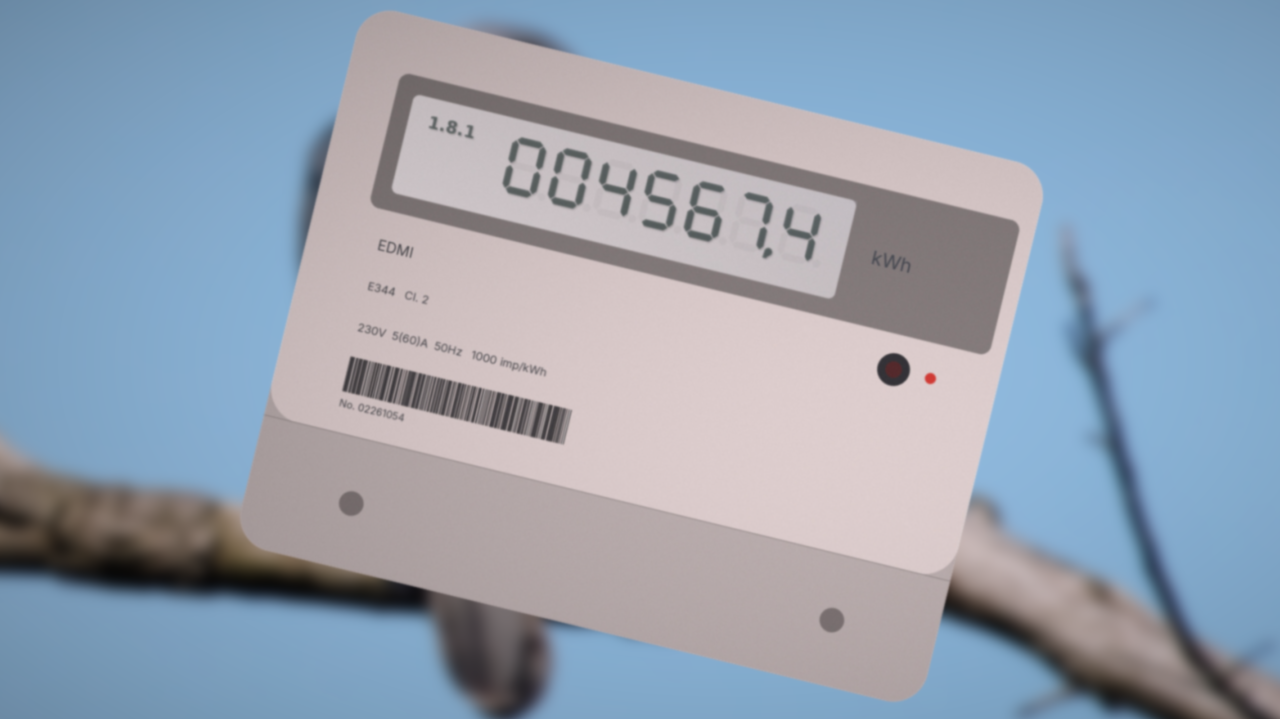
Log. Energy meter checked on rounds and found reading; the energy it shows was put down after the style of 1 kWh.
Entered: 4567.4 kWh
